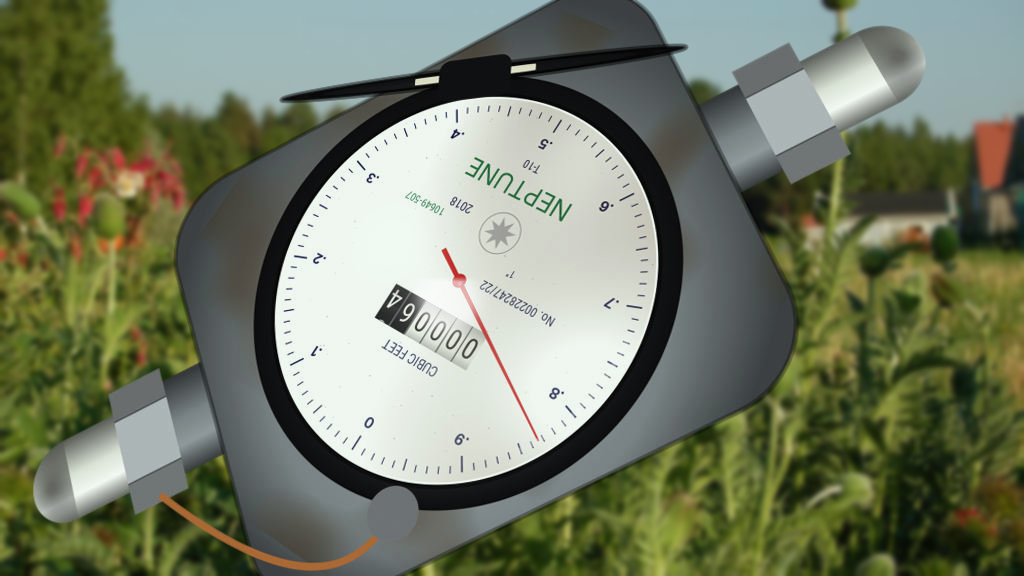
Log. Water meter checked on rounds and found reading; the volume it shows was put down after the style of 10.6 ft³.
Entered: 63.83 ft³
